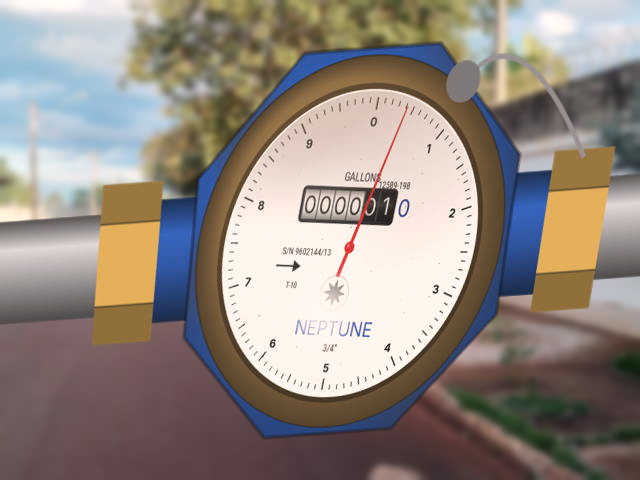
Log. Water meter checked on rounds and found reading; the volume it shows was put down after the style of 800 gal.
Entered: 10.4 gal
